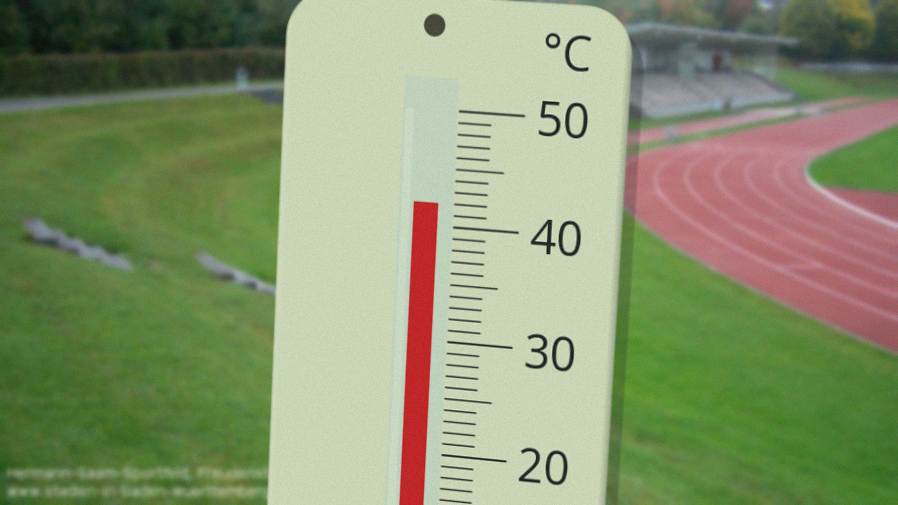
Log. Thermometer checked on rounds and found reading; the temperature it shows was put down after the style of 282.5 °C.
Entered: 42 °C
